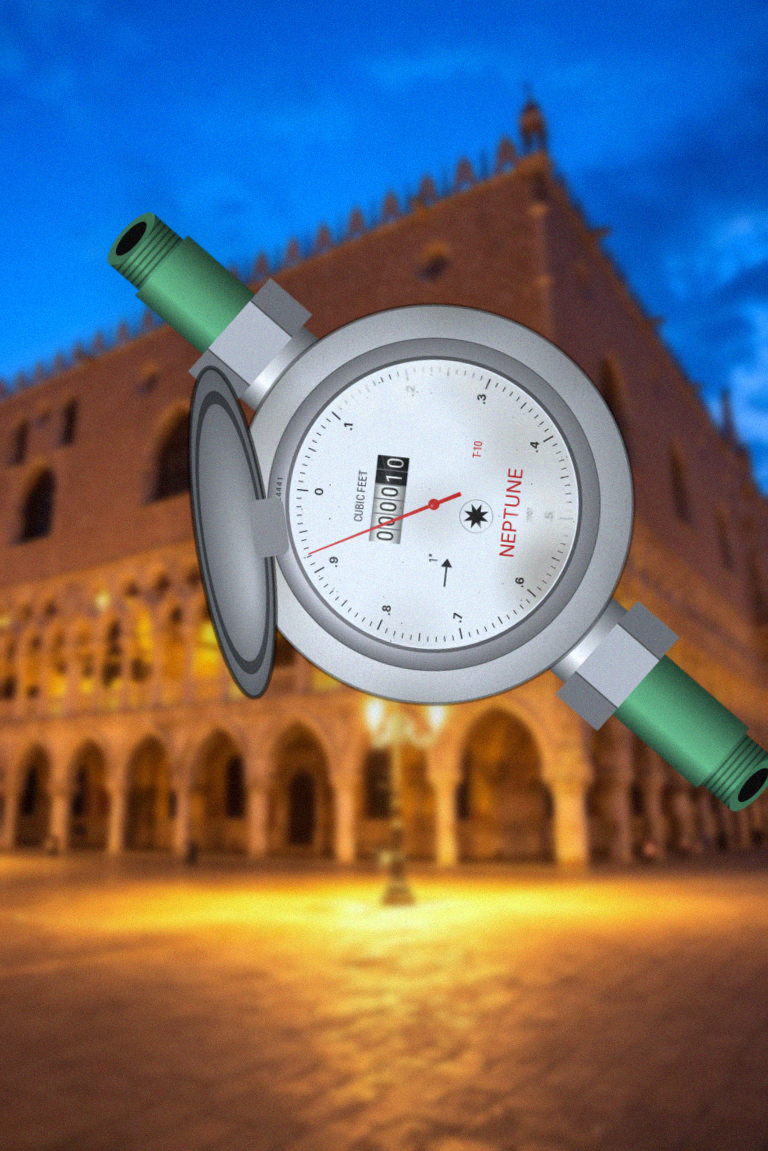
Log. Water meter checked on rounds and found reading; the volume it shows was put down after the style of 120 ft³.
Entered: 9.92 ft³
